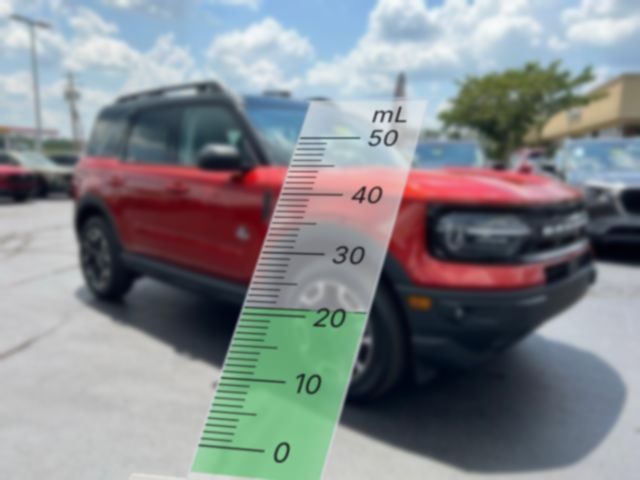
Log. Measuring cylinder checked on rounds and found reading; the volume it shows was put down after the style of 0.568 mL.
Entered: 21 mL
